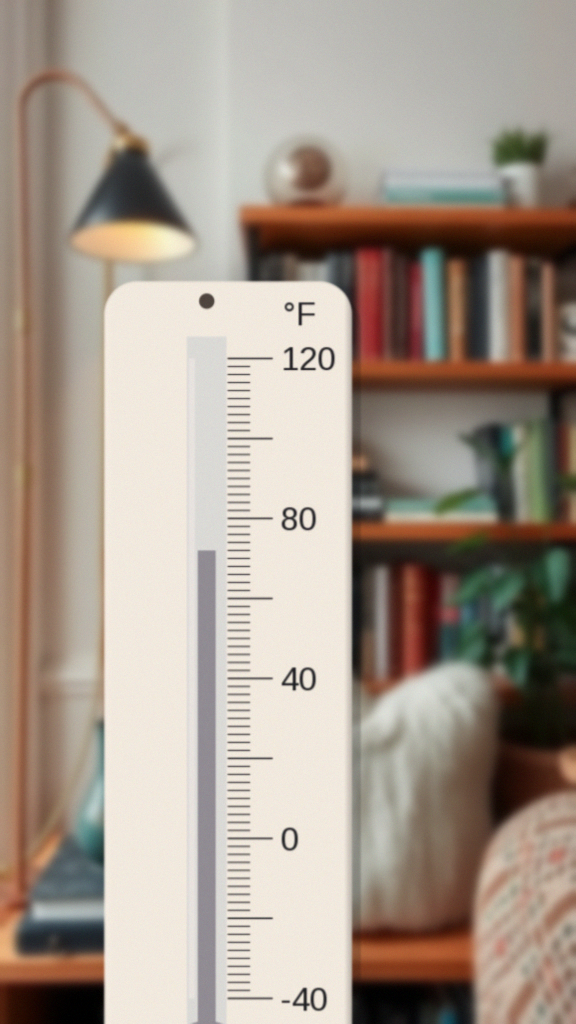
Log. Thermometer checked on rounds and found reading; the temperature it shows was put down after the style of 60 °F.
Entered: 72 °F
